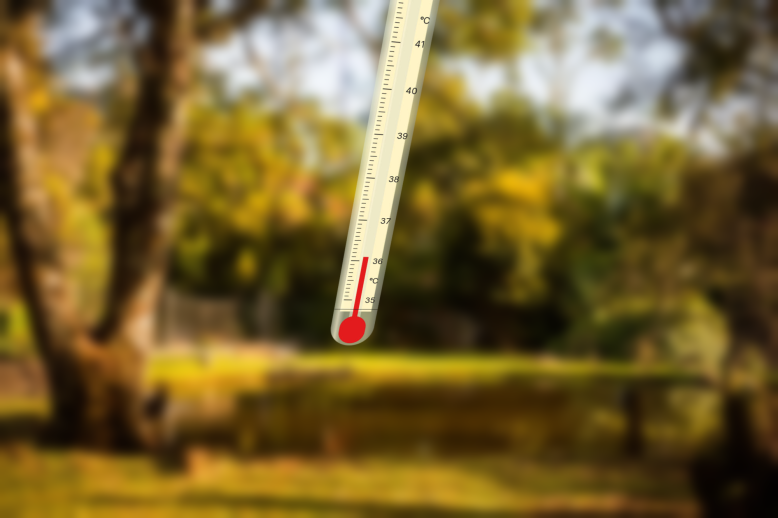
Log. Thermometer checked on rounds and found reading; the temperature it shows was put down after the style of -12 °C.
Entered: 36.1 °C
